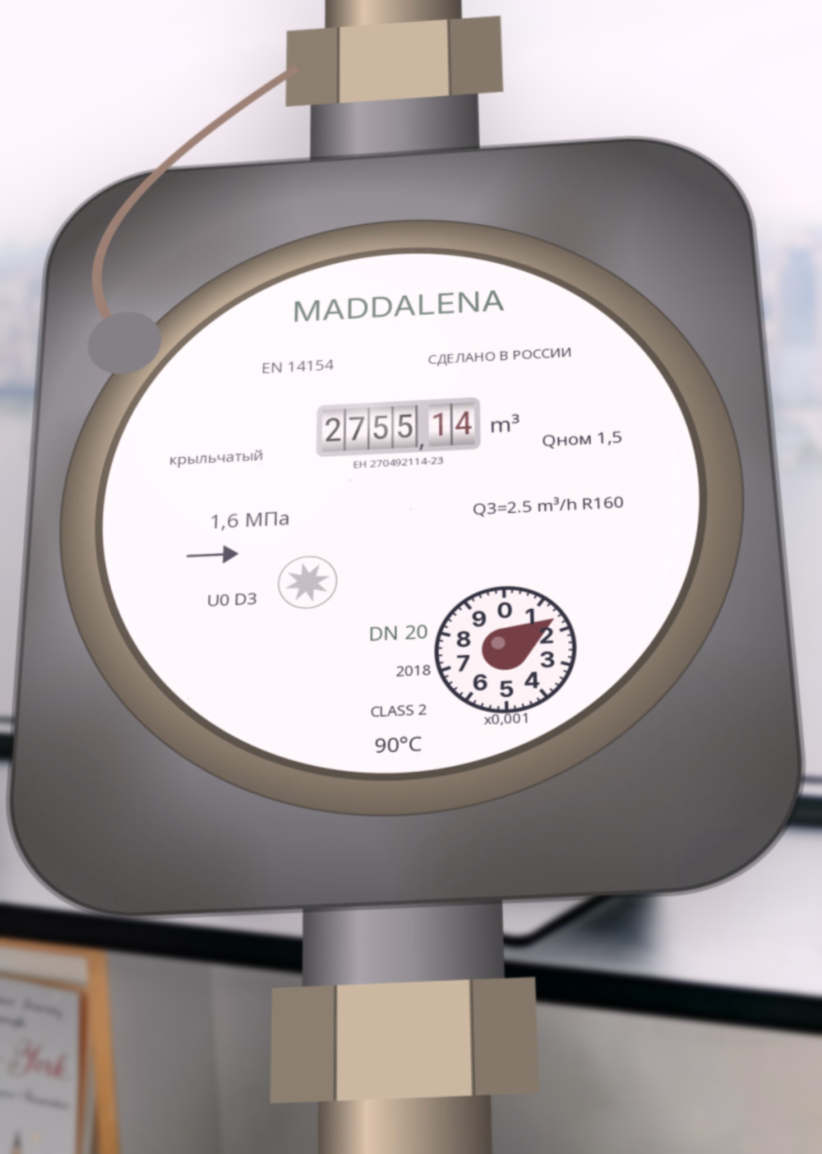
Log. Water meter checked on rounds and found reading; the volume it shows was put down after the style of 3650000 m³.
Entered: 2755.141 m³
